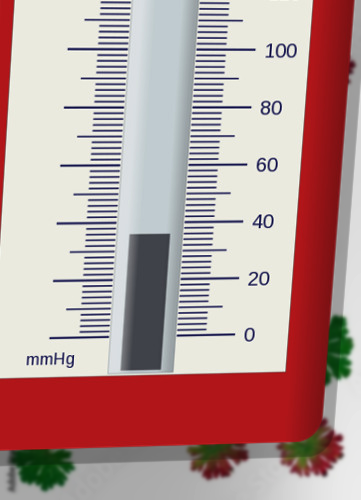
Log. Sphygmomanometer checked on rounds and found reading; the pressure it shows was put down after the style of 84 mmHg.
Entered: 36 mmHg
